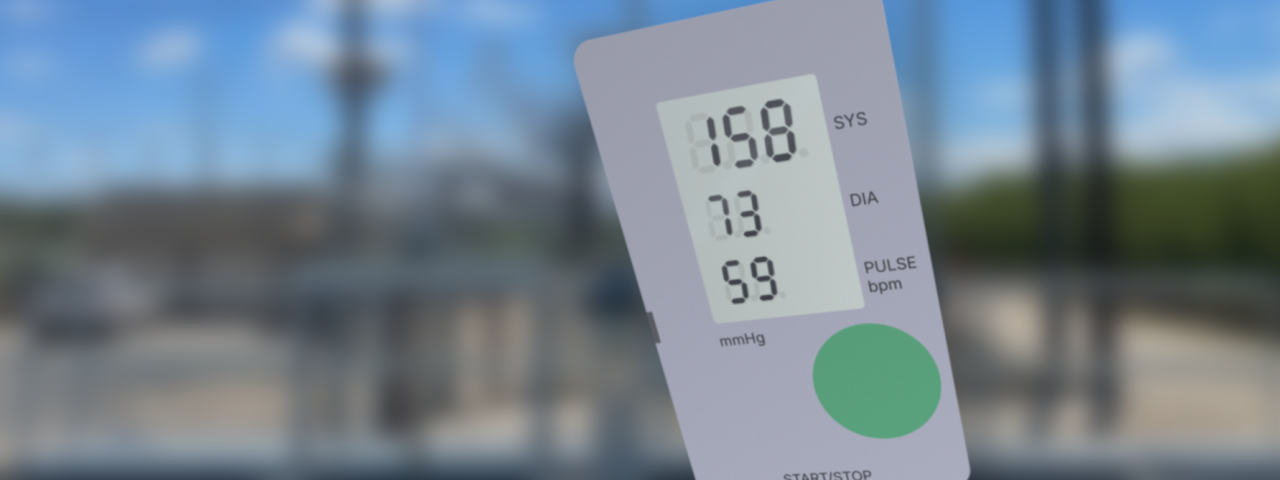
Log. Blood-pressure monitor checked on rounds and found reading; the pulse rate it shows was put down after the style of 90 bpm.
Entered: 59 bpm
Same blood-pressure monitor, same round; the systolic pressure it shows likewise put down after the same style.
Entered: 158 mmHg
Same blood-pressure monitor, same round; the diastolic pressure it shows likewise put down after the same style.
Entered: 73 mmHg
